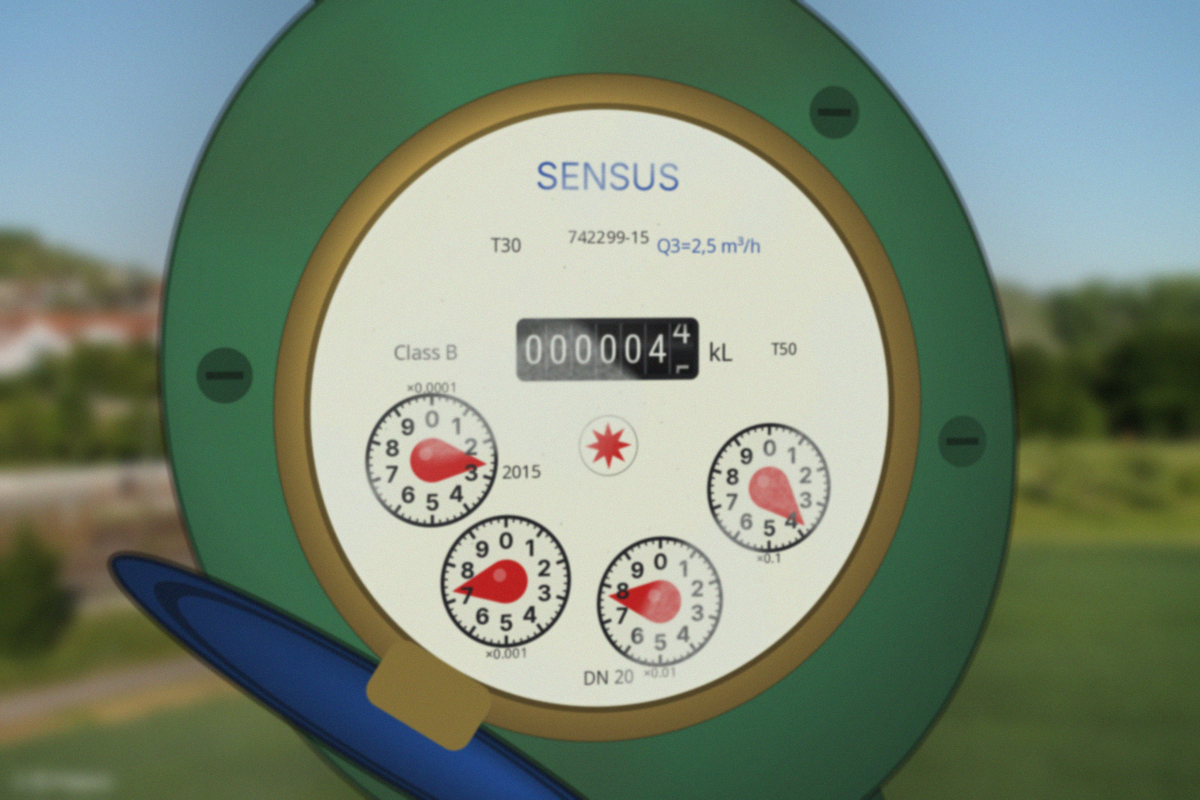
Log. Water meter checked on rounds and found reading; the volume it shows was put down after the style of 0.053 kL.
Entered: 44.3772 kL
